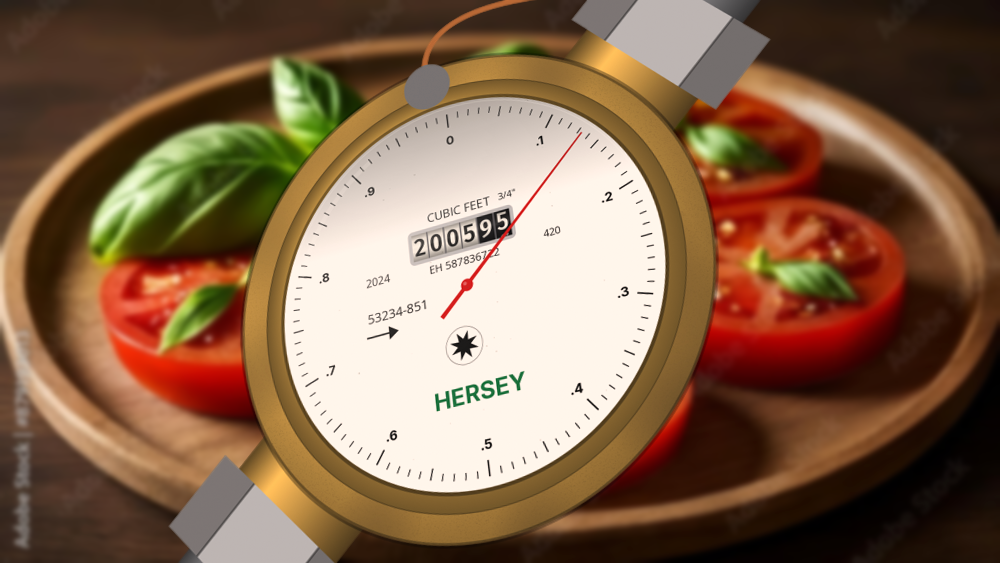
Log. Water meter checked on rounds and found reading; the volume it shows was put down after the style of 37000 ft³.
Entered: 200595.13 ft³
